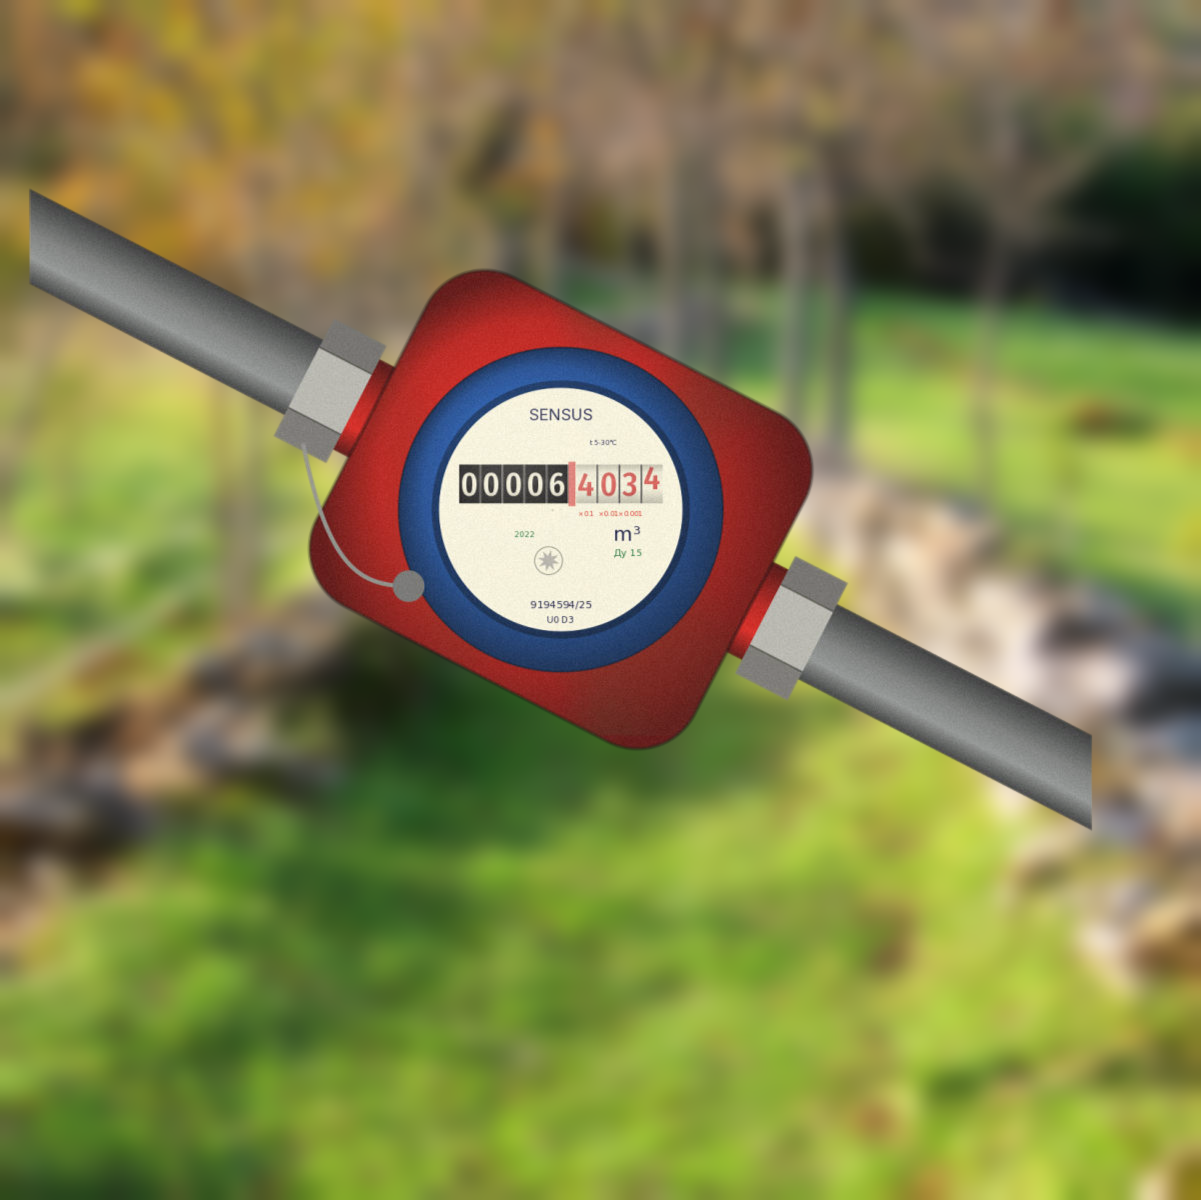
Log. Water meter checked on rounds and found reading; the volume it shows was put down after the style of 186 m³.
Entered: 6.4034 m³
